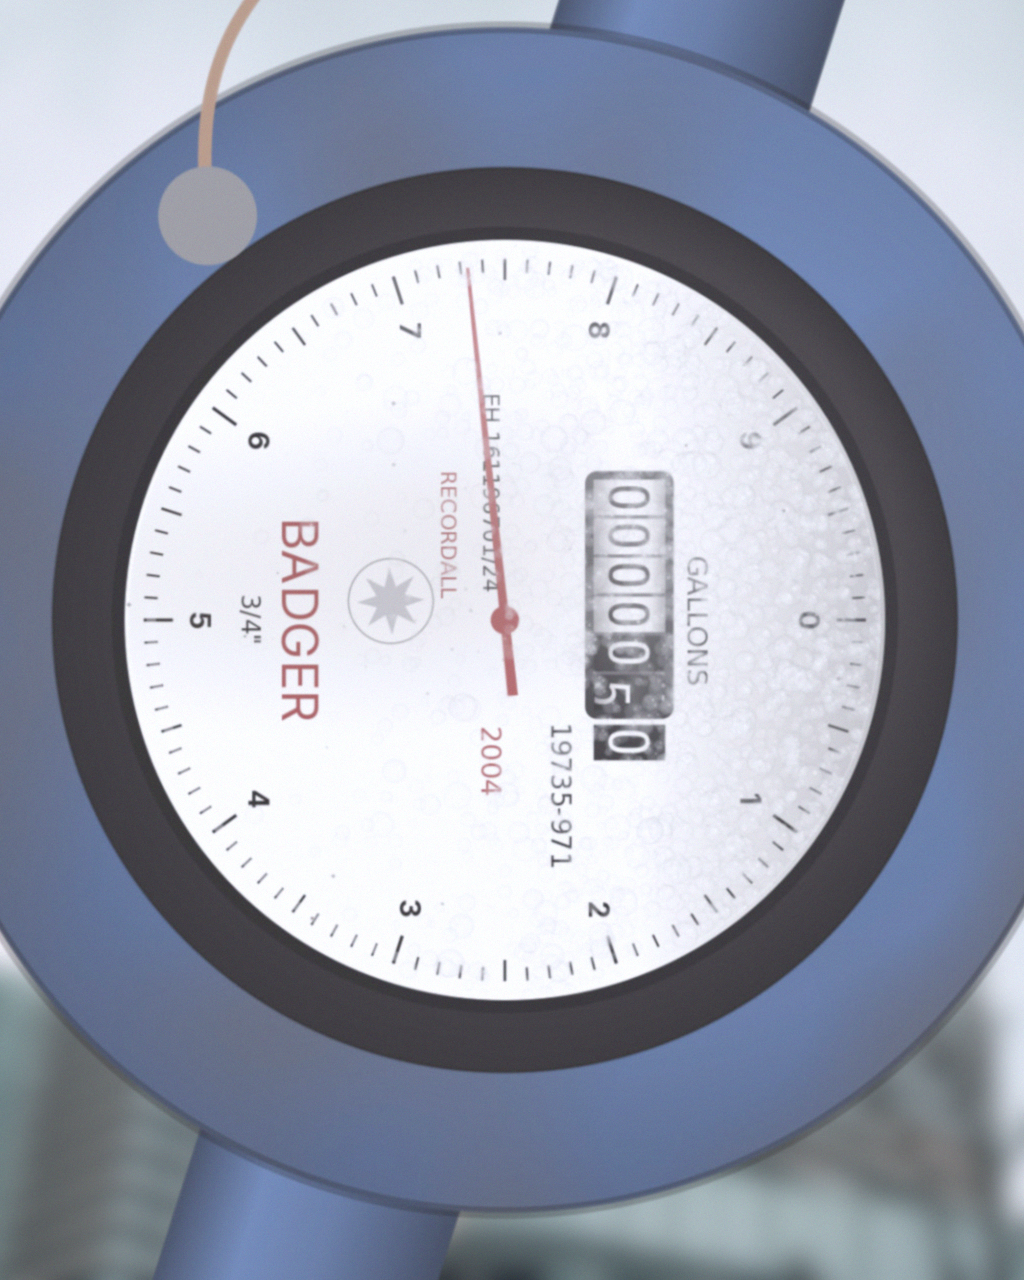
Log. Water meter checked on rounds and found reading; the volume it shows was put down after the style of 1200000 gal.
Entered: 47.3 gal
